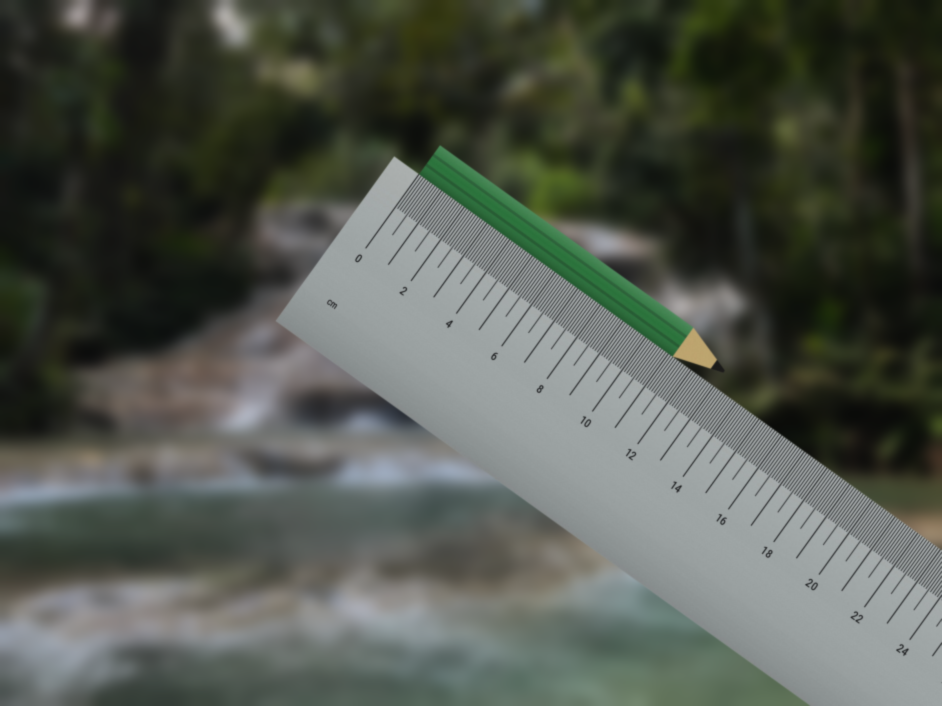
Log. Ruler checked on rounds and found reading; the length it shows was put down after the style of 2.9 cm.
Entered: 13 cm
